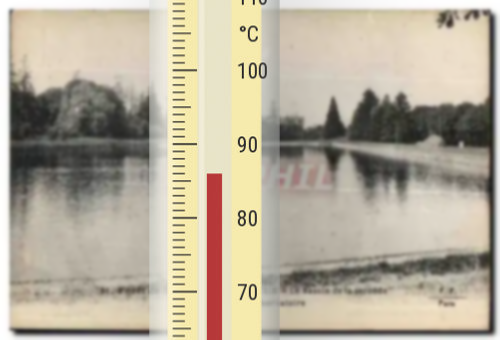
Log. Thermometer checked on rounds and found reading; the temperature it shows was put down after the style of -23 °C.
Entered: 86 °C
